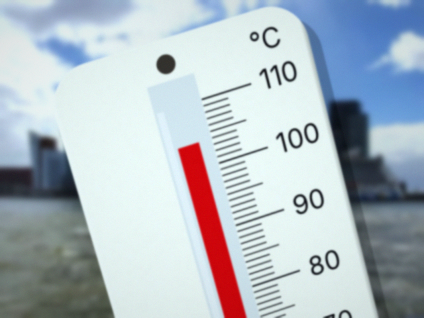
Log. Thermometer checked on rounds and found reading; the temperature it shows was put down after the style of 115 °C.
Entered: 104 °C
